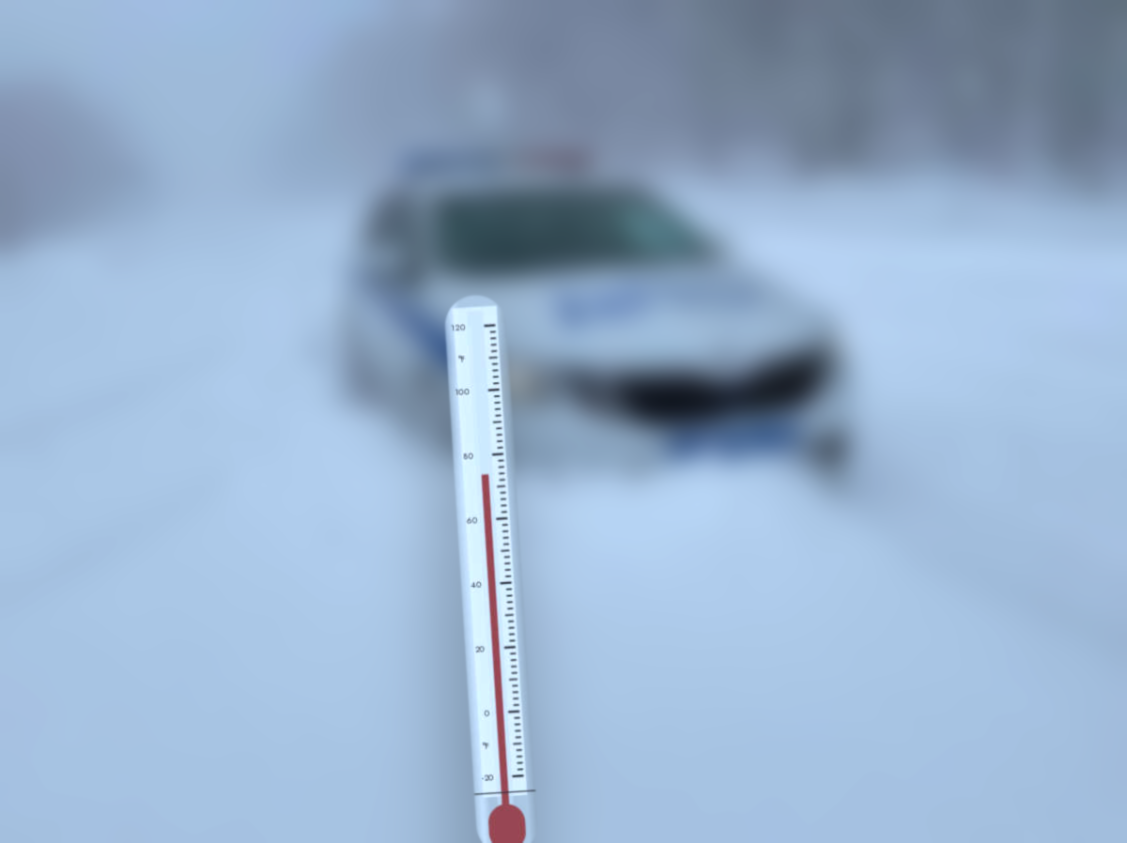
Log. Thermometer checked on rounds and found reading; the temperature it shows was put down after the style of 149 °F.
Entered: 74 °F
